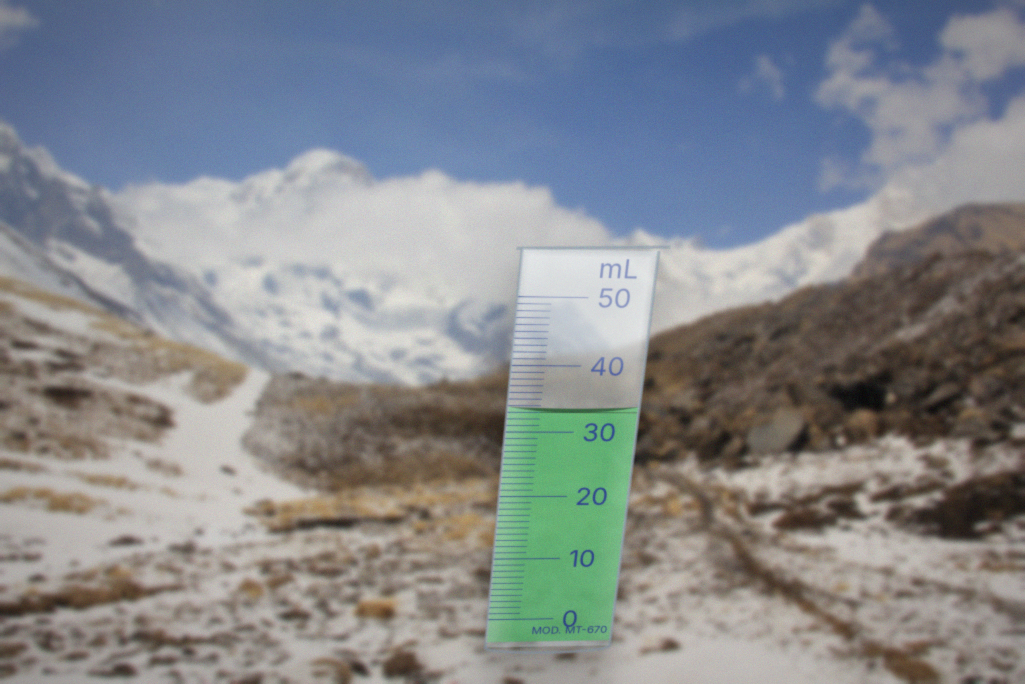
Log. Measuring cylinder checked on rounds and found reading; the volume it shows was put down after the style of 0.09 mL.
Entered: 33 mL
